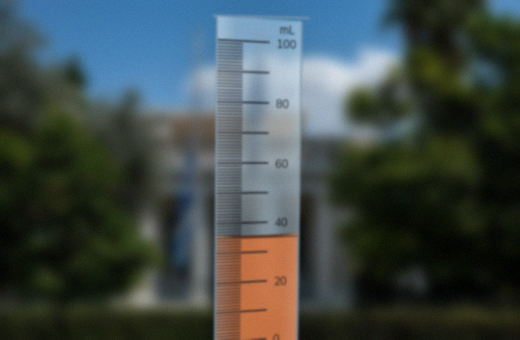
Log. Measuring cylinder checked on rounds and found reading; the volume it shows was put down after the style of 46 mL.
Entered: 35 mL
